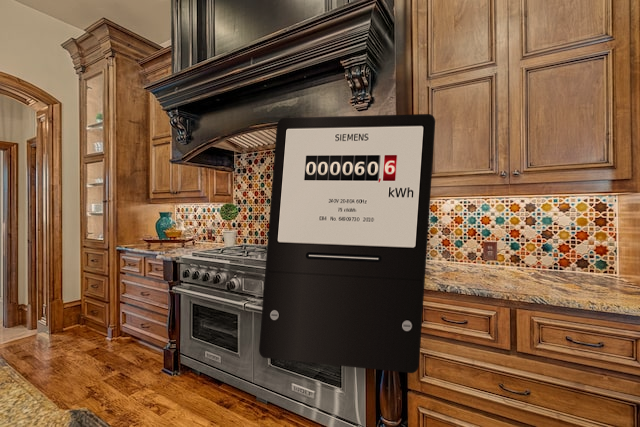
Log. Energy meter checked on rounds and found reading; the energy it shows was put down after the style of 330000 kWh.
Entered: 60.6 kWh
